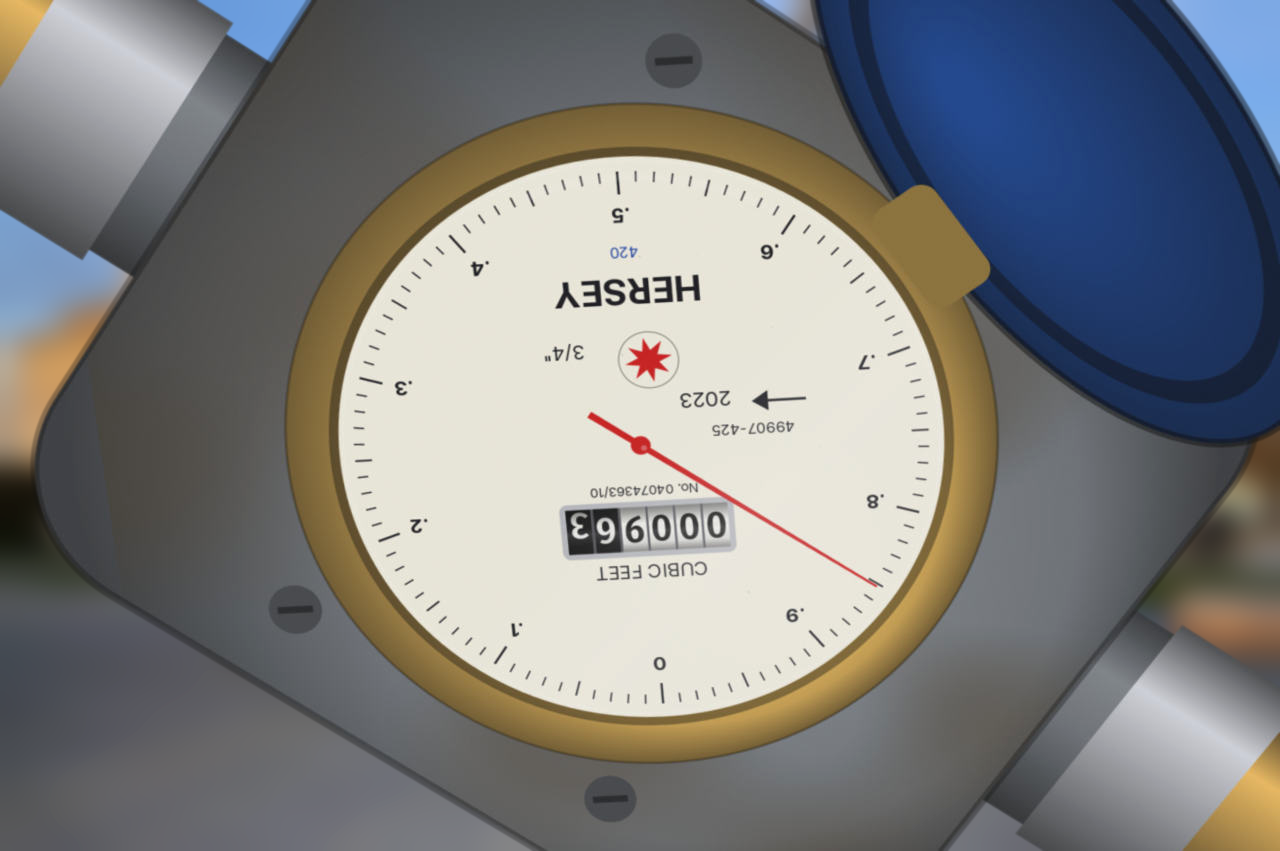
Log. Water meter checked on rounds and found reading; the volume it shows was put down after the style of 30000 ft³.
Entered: 962.85 ft³
